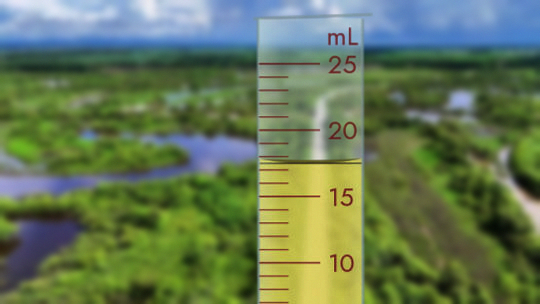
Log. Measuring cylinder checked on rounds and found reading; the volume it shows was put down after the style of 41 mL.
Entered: 17.5 mL
